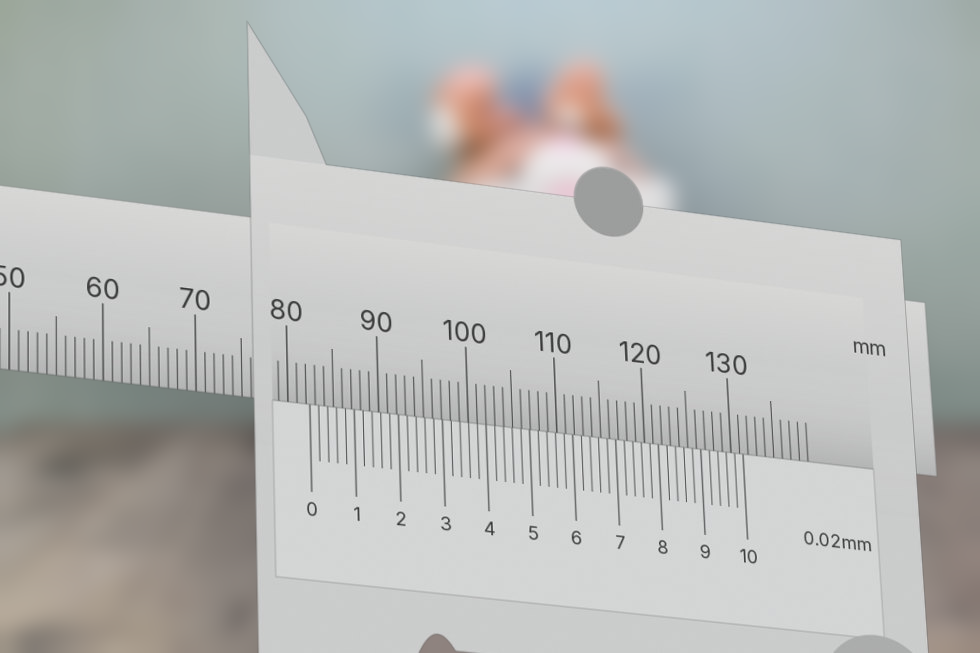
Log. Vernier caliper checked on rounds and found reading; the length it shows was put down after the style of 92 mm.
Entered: 82.4 mm
